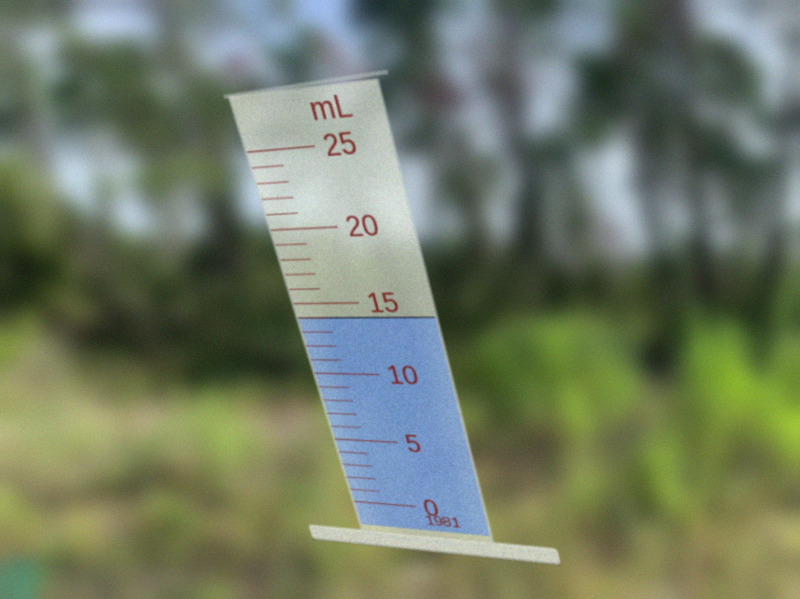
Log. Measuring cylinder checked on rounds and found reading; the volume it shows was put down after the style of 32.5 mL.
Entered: 14 mL
